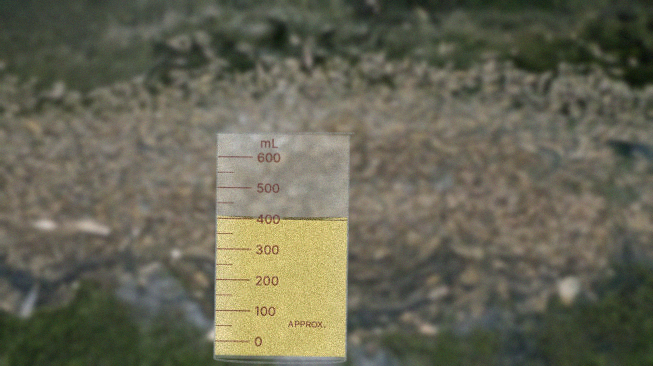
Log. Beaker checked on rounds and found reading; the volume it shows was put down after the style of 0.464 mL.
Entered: 400 mL
